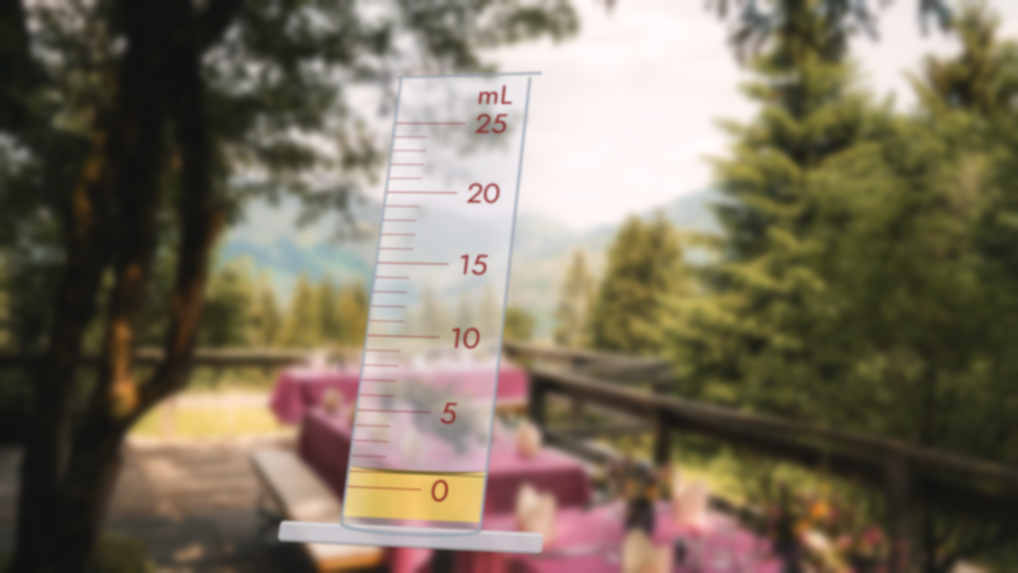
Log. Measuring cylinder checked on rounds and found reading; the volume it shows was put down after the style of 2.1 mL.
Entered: 1 mL
